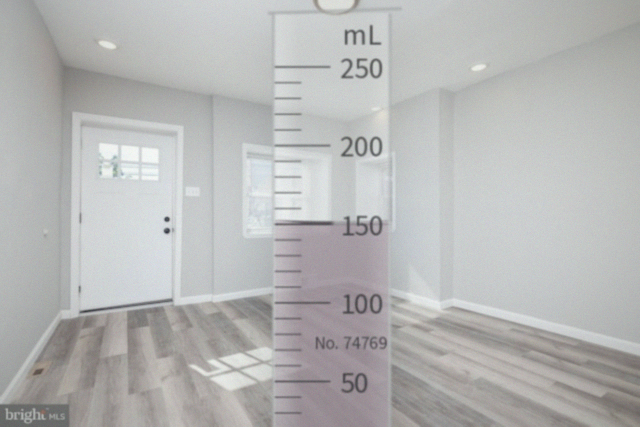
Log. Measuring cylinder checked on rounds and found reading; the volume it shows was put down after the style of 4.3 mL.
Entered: 150 mL
